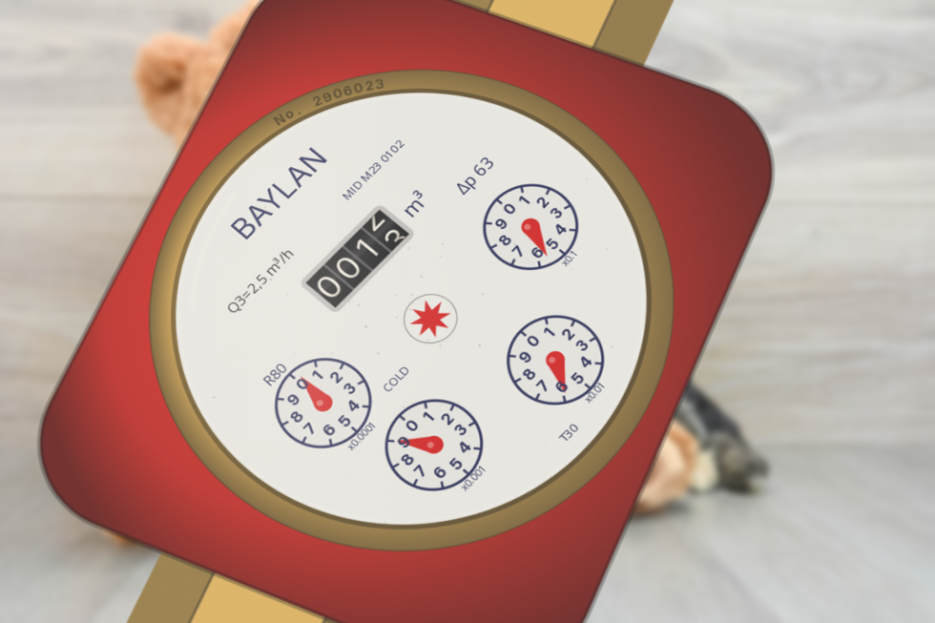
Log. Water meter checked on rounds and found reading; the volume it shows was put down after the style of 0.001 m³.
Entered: 12.5590 m³
